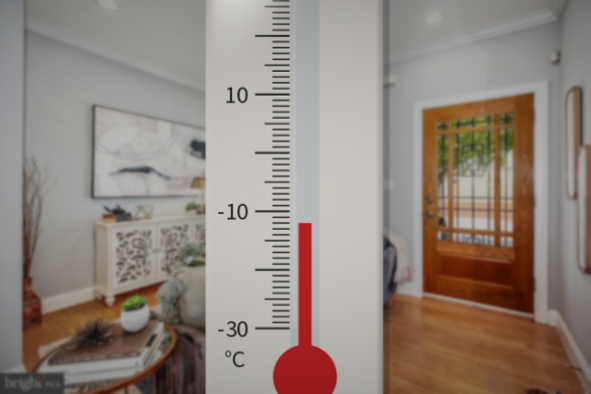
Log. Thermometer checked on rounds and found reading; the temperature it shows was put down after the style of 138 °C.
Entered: -12 °C
